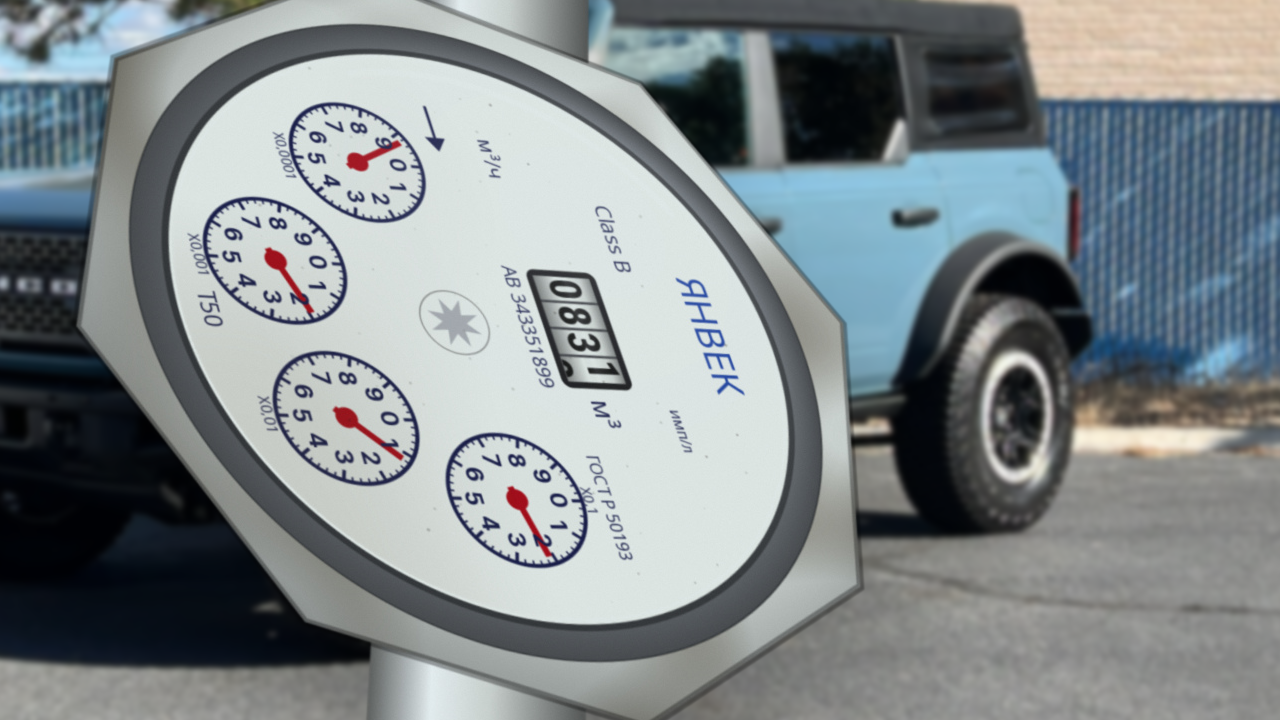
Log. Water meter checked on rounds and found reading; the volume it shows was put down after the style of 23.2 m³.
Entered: 831.2119 m³
